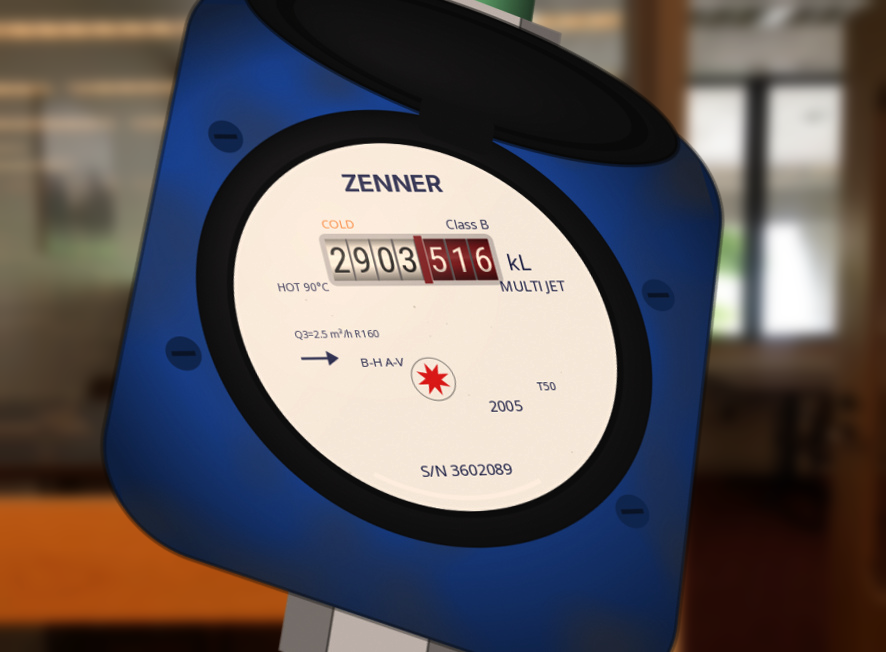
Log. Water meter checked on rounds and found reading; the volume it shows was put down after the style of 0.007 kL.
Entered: 2903.516 kL
